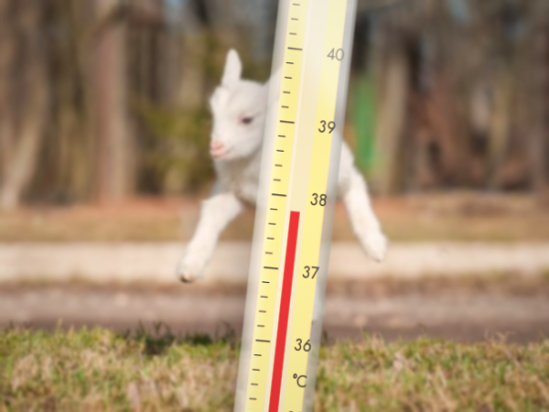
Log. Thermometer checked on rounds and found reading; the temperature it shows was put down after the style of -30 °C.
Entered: 37.8 °C
